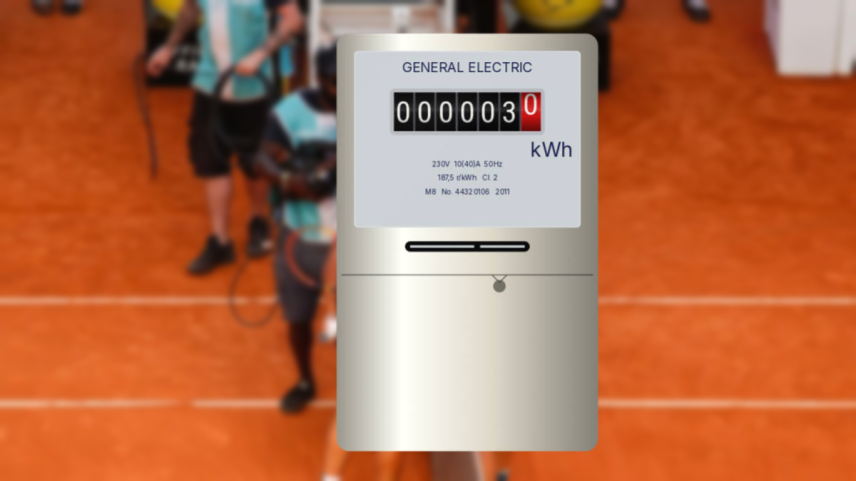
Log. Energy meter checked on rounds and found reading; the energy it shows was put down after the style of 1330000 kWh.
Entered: 3.0 kWh
